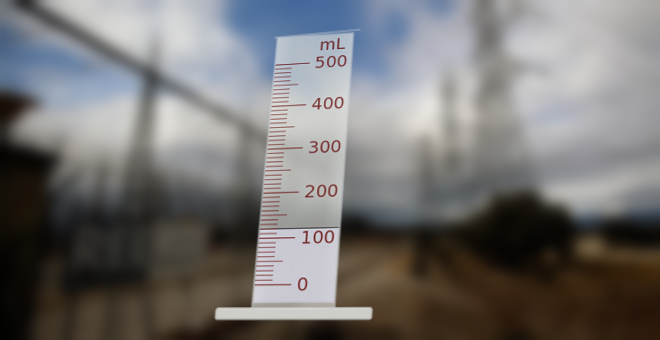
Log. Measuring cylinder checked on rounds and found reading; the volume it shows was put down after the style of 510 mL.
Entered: 120 mL
